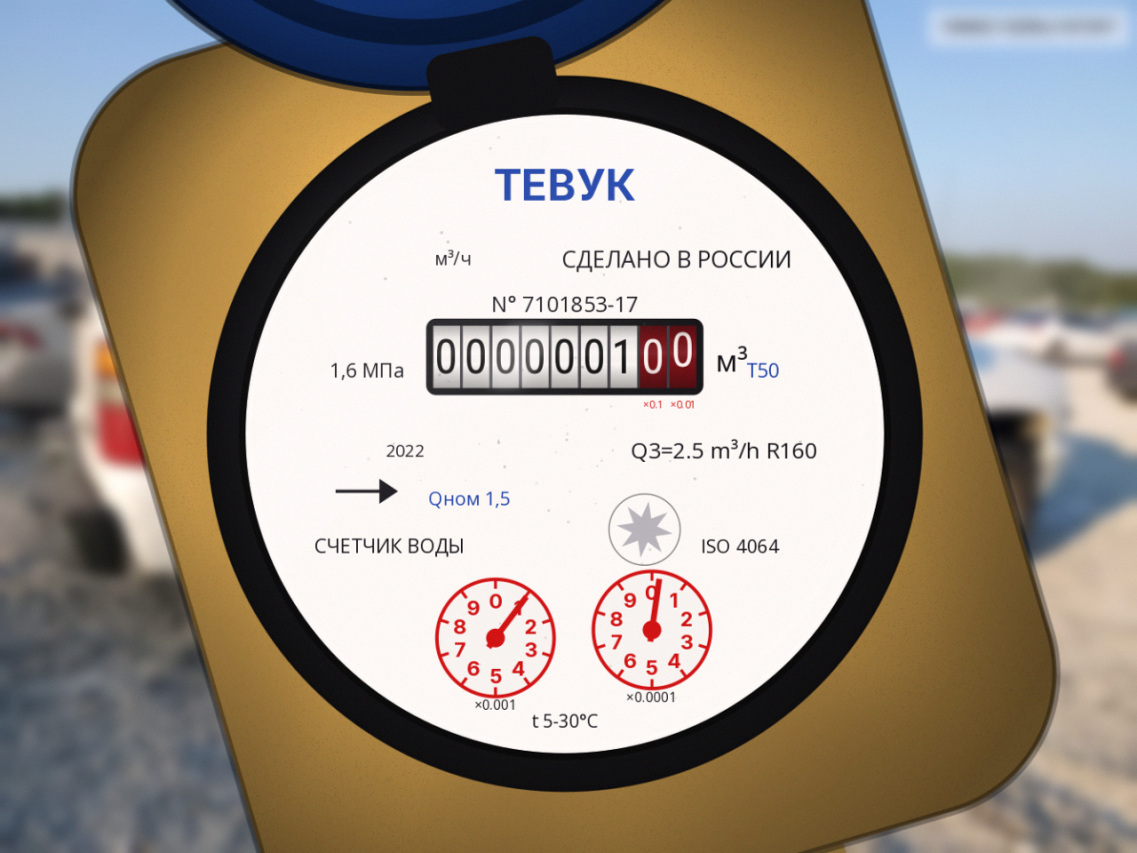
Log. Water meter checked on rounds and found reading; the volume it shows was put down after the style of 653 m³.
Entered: 1.0010 m³
